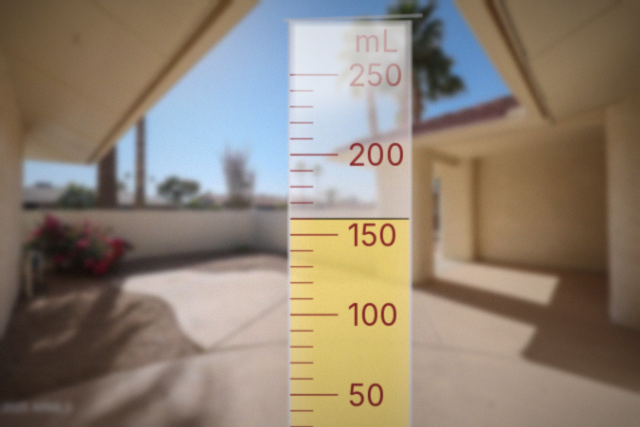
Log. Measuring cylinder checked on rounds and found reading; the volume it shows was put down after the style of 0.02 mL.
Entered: 160 mL
